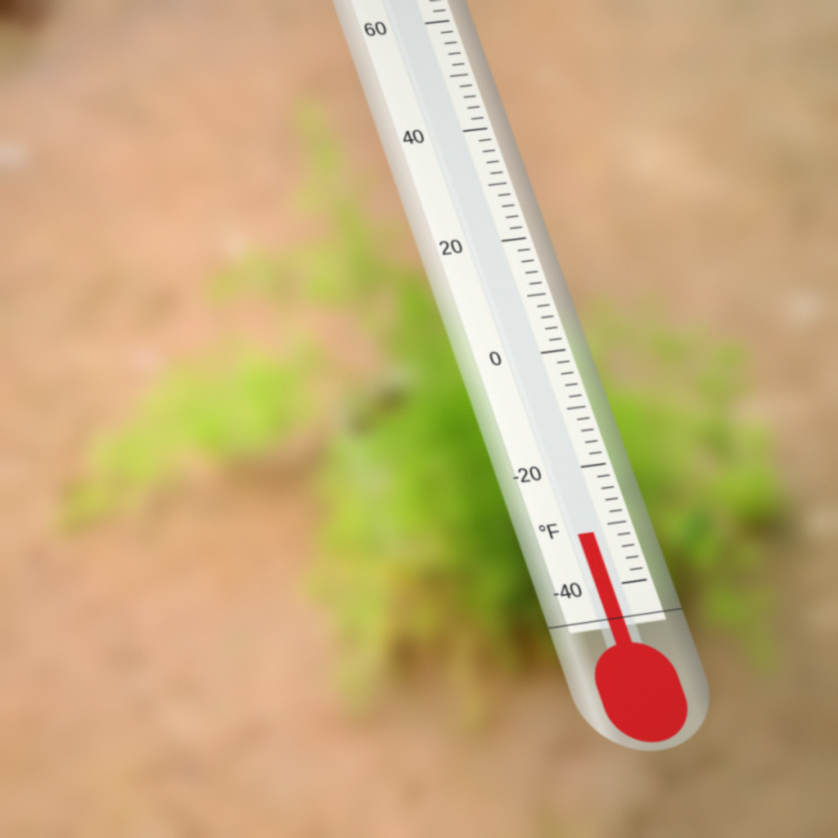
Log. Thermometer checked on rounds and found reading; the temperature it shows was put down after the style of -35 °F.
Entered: -31 °F
